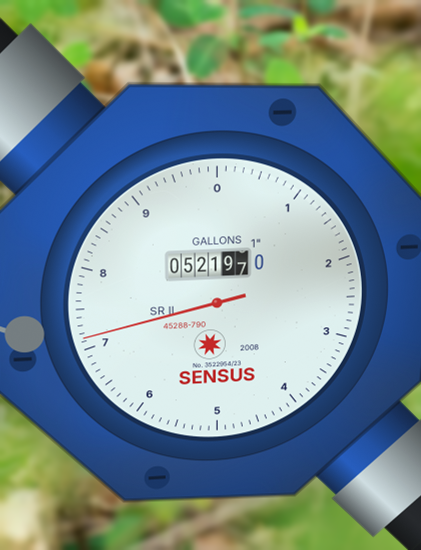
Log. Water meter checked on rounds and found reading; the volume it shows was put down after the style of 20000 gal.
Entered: 521967.1 gal
